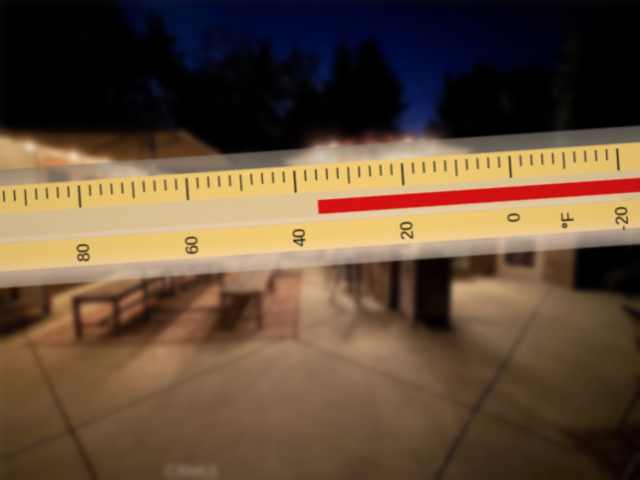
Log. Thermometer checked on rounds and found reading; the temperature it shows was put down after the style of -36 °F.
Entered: 36 °F
